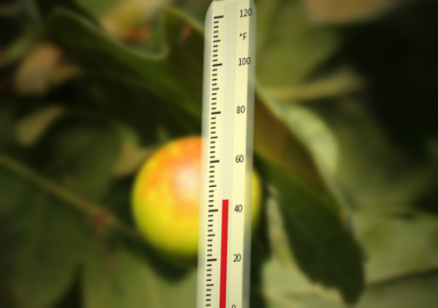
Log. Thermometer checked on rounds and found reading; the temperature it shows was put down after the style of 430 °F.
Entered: 44 °F
